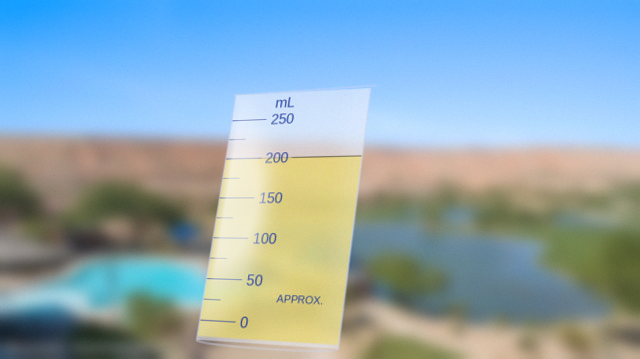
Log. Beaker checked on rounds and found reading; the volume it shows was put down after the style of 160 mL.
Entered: 200 mL
